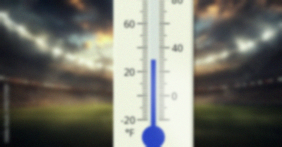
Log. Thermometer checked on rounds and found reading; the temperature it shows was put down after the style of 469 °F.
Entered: 30 °F
